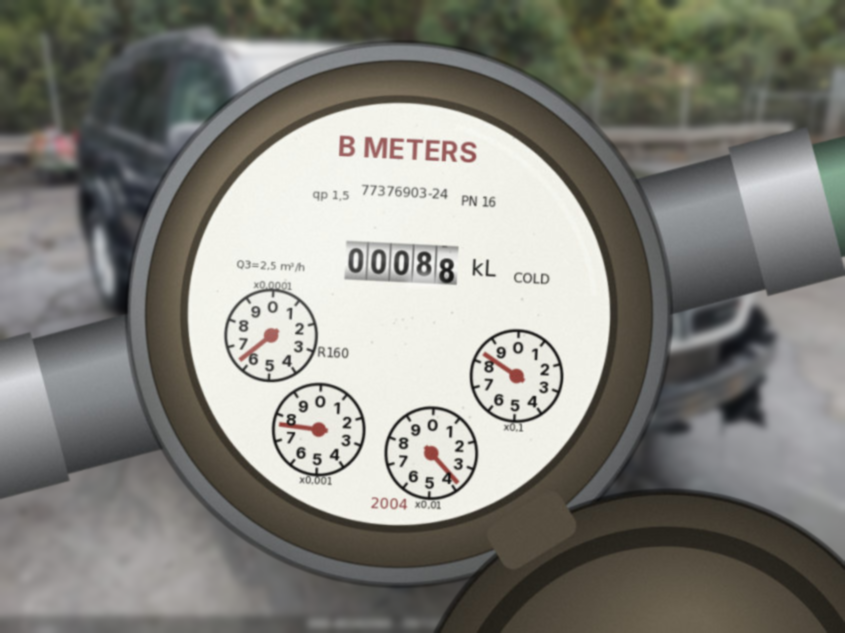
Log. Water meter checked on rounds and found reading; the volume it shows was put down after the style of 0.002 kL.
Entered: 87.8376 kL
